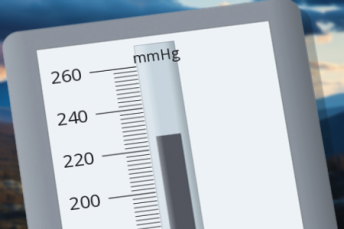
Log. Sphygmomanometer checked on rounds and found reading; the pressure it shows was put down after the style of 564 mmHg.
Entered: 226 mmHg
